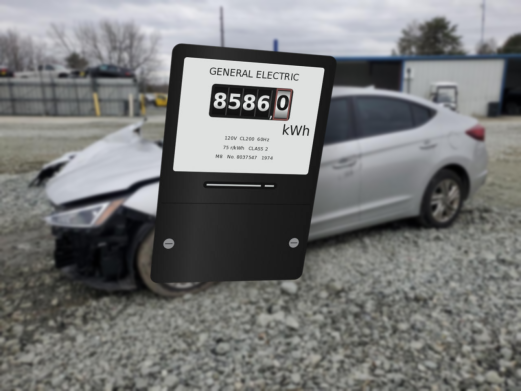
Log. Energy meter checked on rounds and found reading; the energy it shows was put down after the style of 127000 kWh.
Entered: 8586.0 kWh
